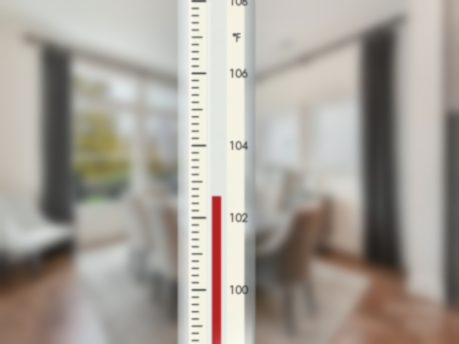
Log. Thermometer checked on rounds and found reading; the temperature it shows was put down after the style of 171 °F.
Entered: 102.6 °F
